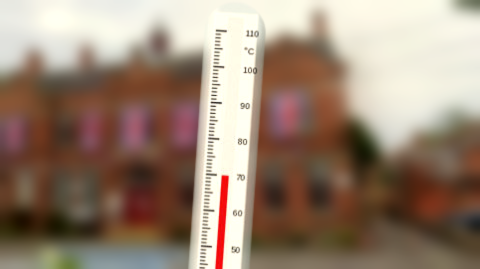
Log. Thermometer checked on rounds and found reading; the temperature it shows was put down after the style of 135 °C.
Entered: 70 °C
